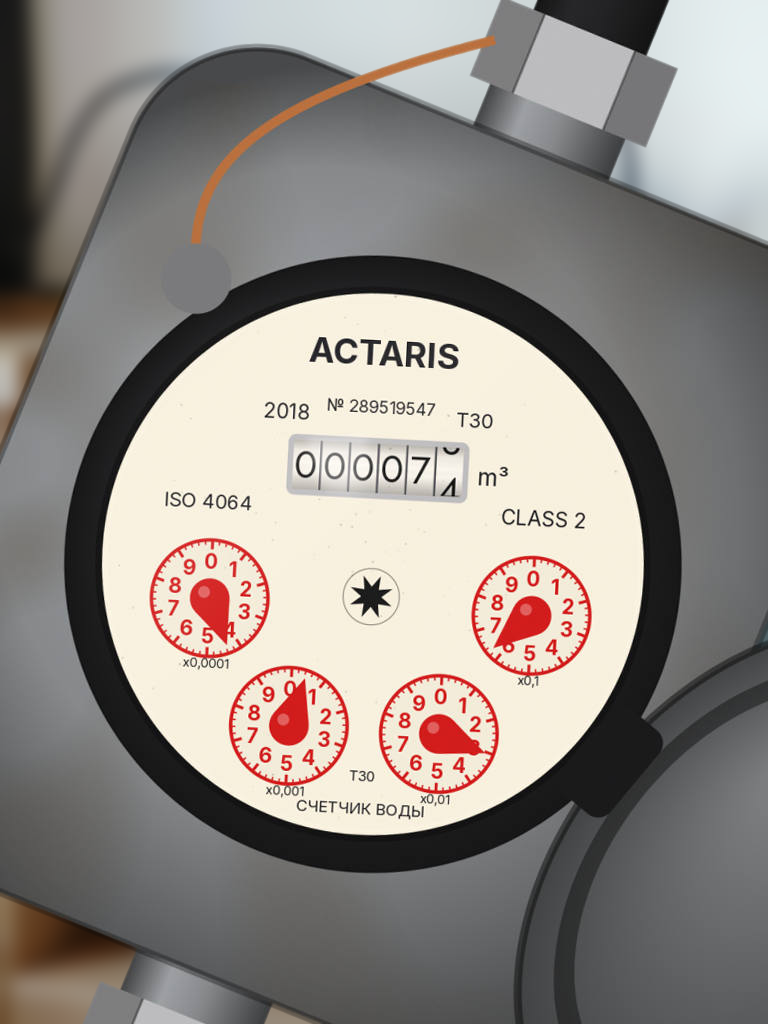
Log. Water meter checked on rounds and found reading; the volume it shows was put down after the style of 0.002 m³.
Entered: 73.6304 m³
